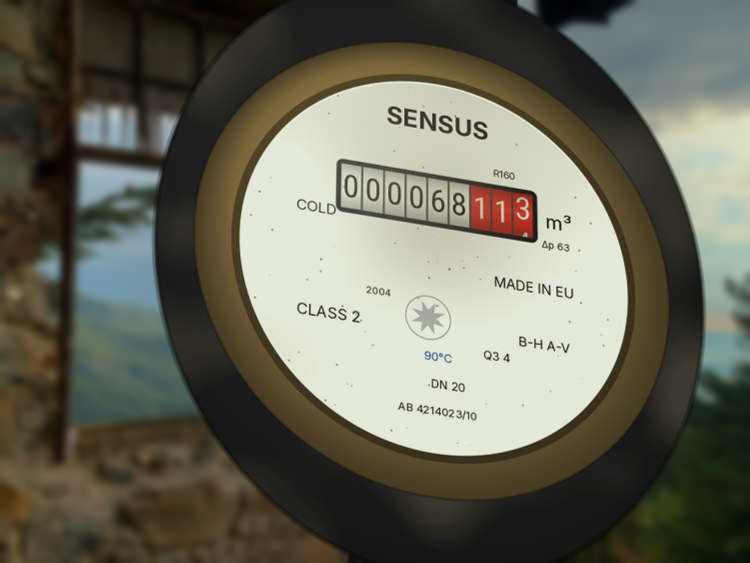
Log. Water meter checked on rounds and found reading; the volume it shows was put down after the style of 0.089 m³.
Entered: 68.113 m³
